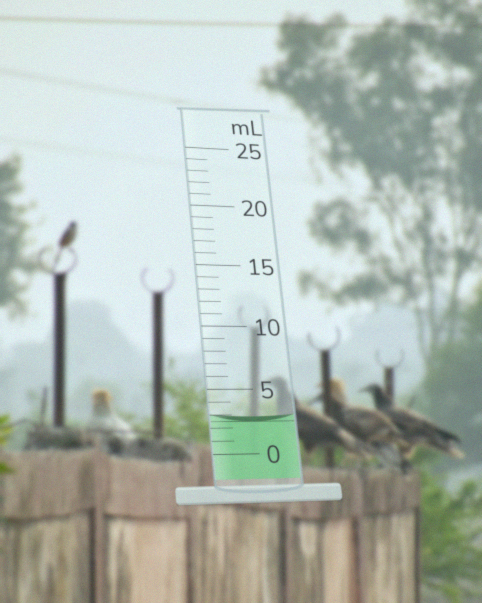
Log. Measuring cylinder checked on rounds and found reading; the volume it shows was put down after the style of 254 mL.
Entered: 2.5 mL
